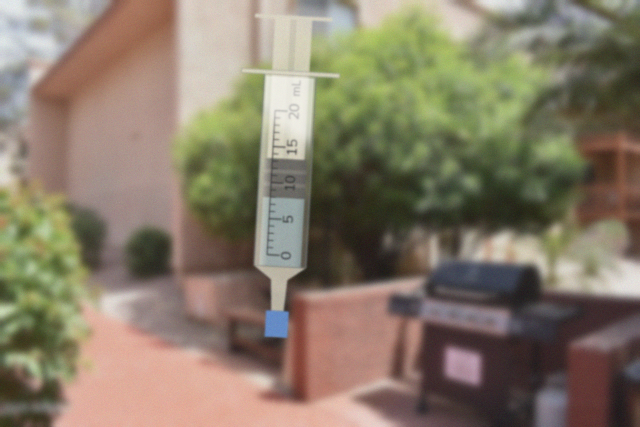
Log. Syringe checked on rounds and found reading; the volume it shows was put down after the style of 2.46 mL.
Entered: 8 mL
